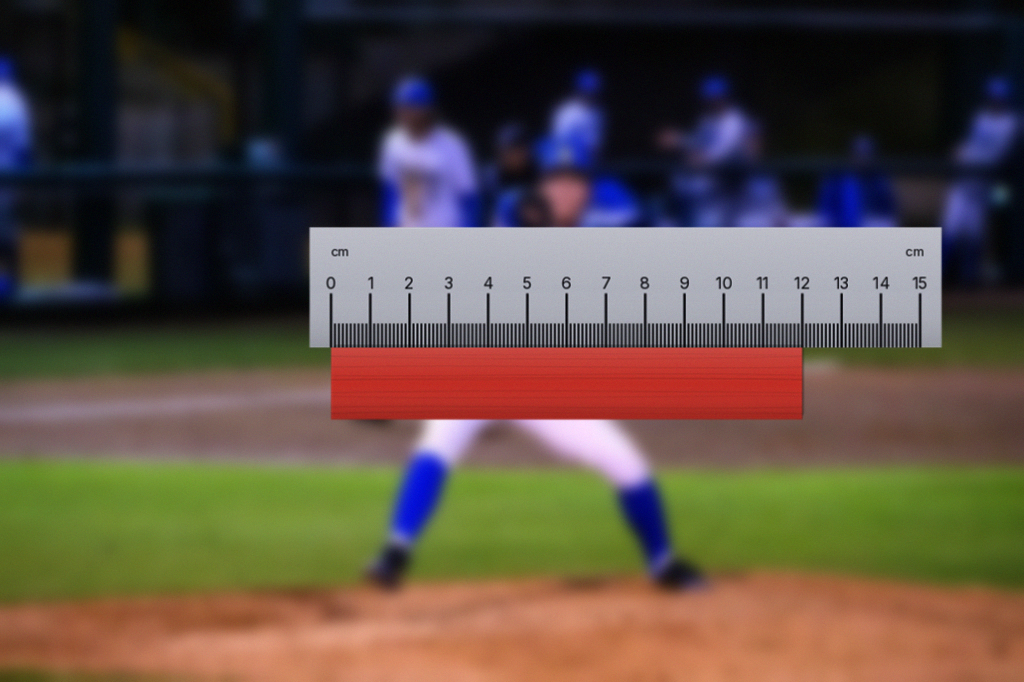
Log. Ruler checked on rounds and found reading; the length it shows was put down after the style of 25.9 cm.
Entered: 12 cm
